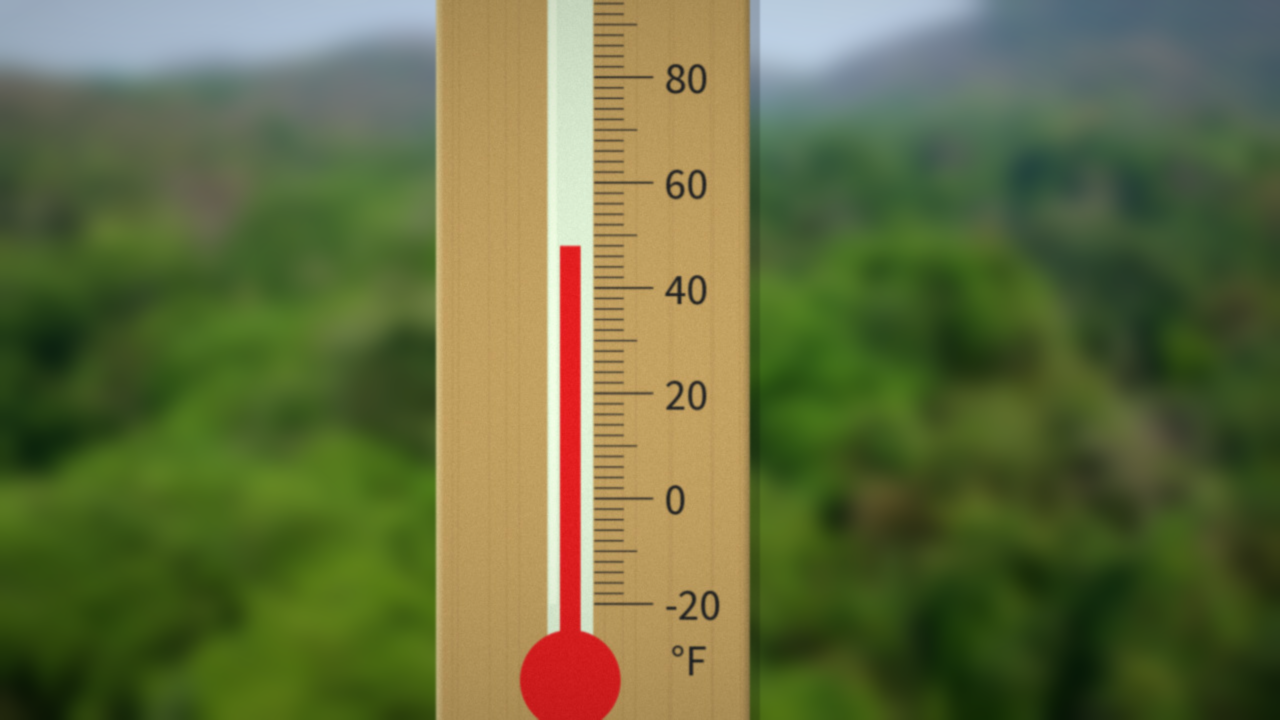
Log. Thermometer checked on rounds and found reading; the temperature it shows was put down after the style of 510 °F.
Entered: 48 °F
